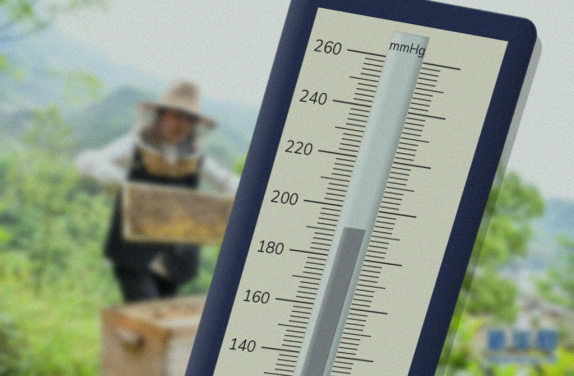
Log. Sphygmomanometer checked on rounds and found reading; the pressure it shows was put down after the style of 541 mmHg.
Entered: 192 mmHg
